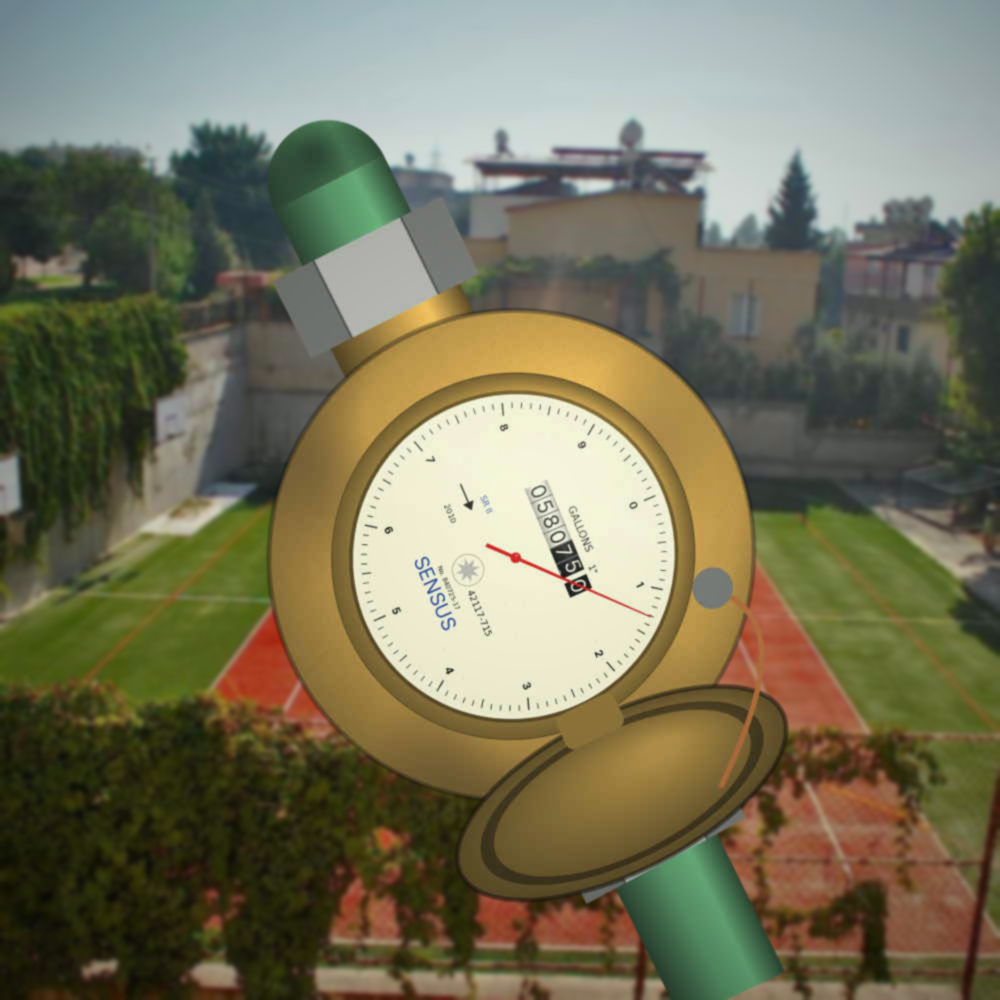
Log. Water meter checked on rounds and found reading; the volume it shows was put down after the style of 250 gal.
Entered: 580751.3 gal
